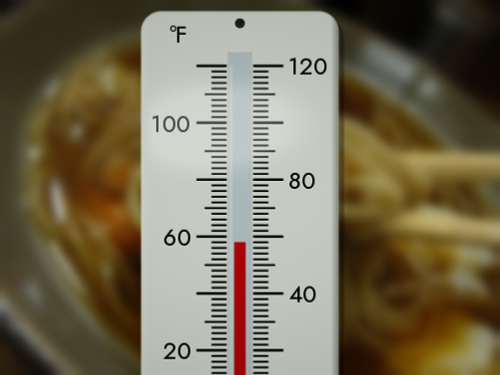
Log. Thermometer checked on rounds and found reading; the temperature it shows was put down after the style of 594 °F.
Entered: 58 °F
